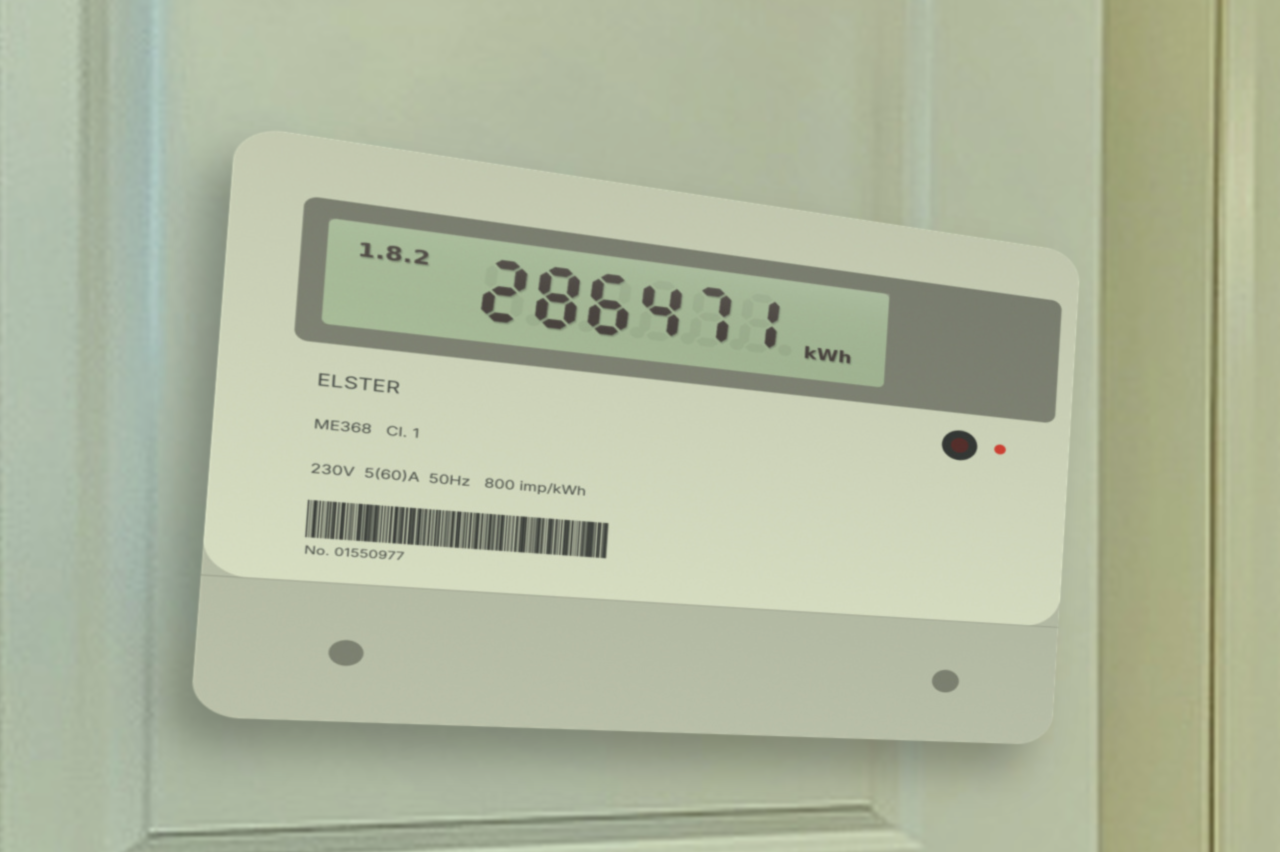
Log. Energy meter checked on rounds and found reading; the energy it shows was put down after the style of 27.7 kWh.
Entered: 286471 kWh
